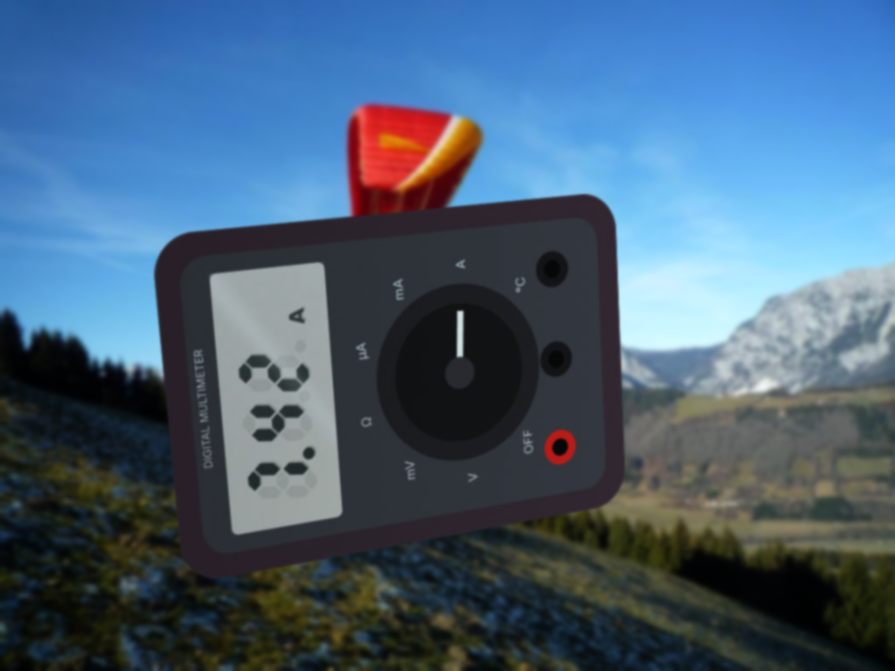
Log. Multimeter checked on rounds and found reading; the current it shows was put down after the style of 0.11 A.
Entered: 7.42 A
